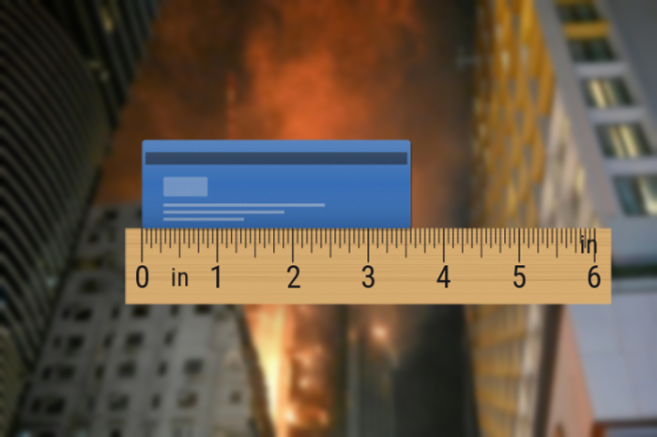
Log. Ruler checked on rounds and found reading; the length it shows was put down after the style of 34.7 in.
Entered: 3.5625 in
